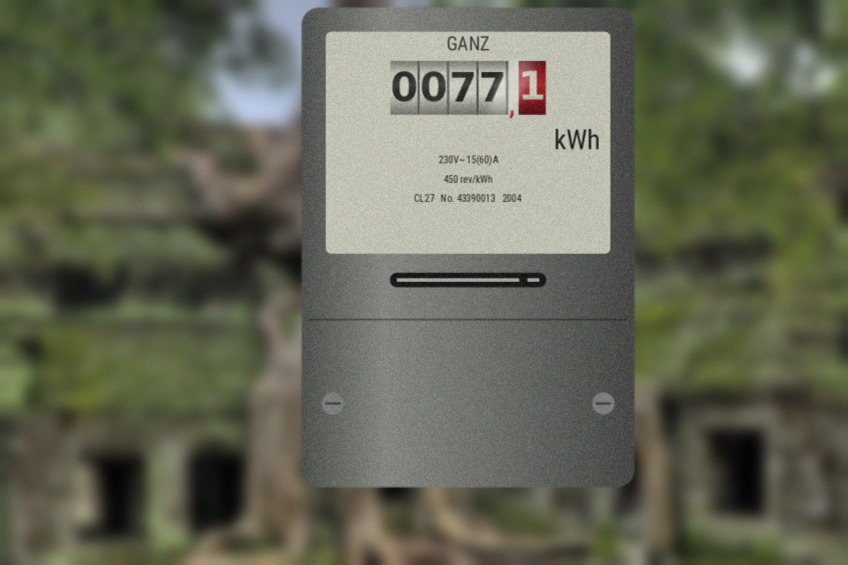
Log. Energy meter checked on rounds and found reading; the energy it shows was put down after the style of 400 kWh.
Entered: 77.1 kWh
